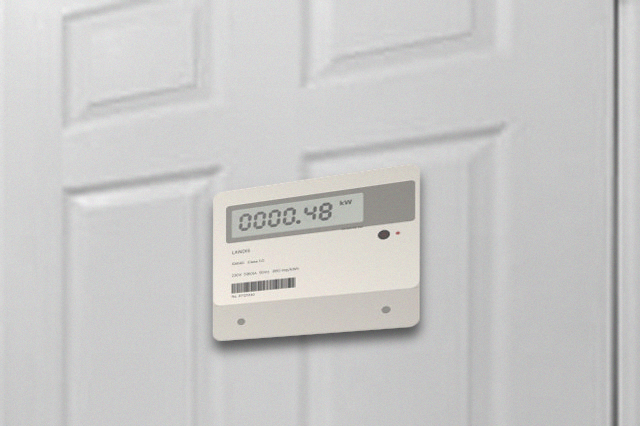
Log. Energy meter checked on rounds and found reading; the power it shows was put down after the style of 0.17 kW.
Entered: 0.48 kW
